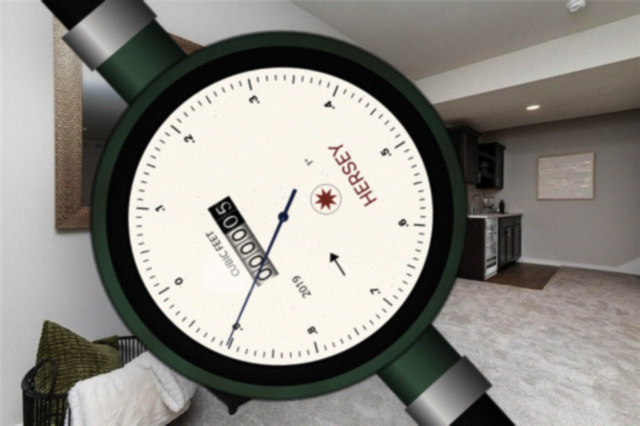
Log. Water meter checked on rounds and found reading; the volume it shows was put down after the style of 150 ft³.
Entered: 4.90 ft³
